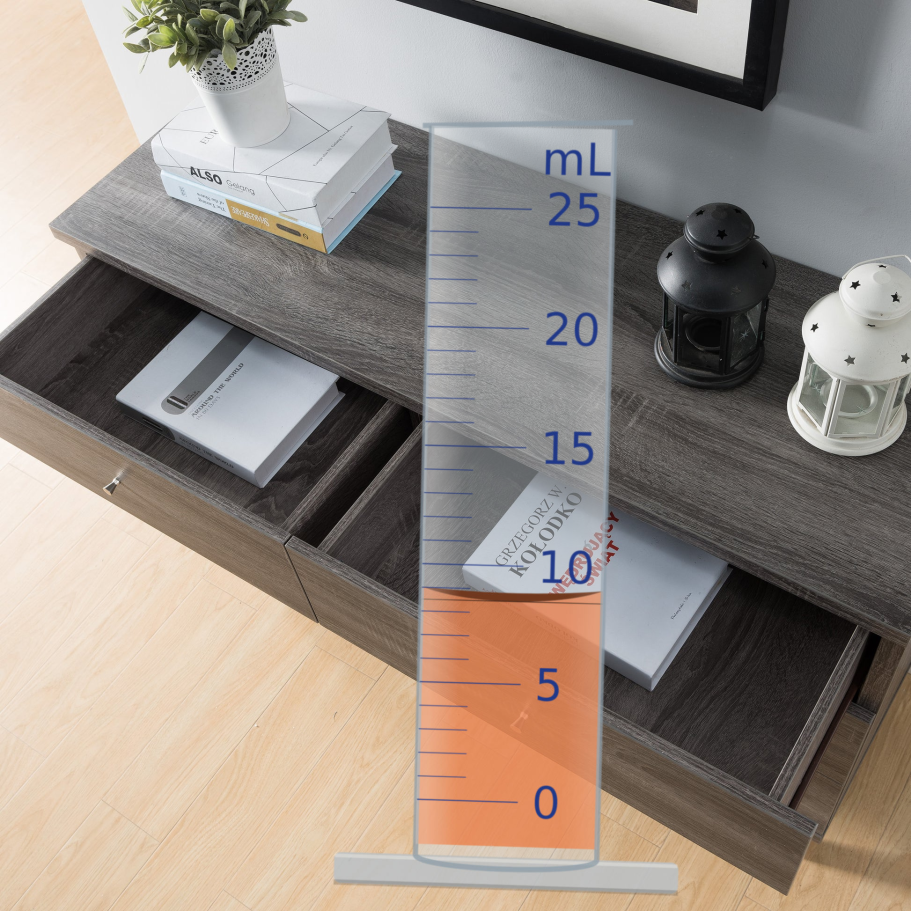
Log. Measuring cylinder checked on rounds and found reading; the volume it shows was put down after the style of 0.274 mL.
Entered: 8.5 mL
